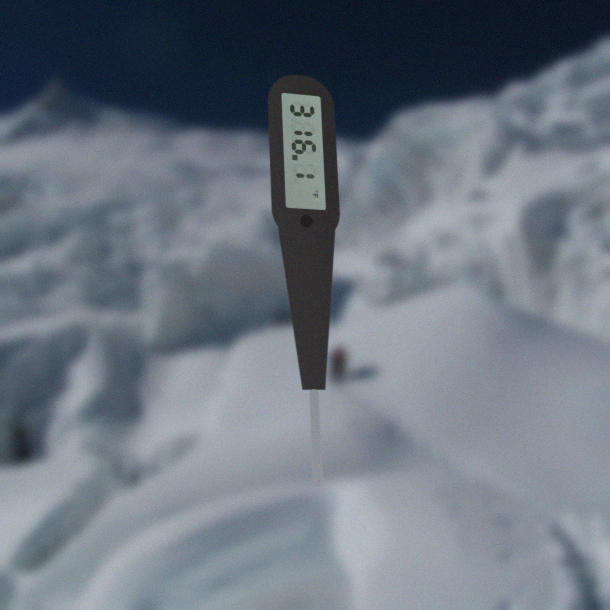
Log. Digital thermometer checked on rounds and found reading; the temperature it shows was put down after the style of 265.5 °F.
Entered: 316.1 °F
